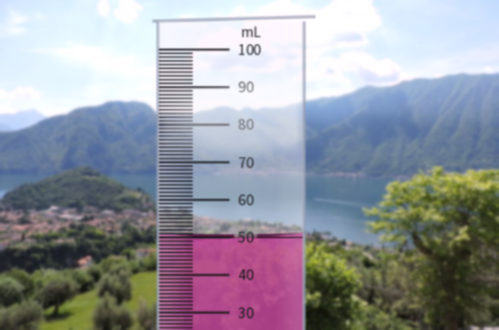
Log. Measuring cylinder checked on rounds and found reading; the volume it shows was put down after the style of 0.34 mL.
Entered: 50 mL
